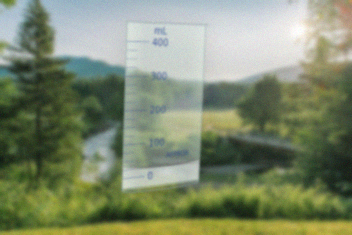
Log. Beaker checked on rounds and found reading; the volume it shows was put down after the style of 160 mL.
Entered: 25 mL
